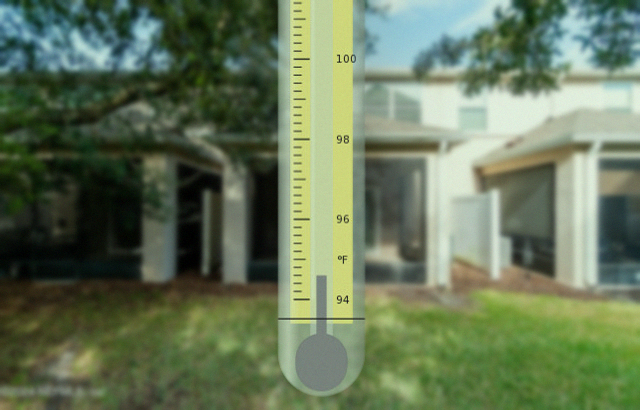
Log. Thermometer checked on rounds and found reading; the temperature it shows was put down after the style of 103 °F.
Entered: 94.6 °F
